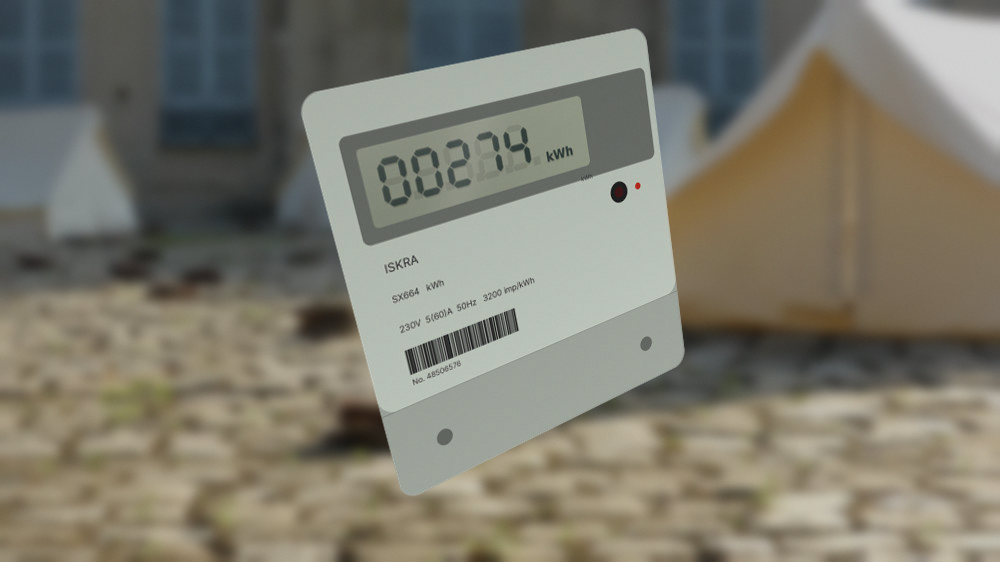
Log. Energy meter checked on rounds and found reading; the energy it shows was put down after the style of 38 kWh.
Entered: 274 kWh
